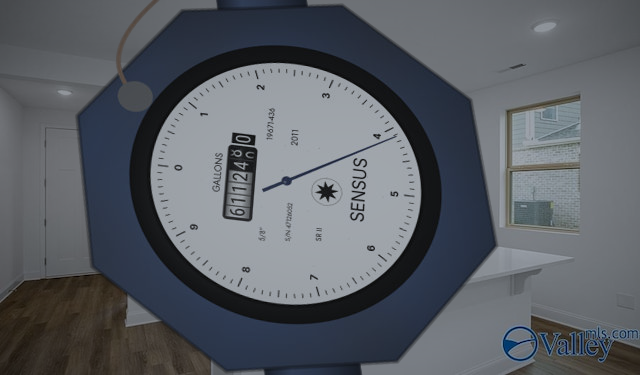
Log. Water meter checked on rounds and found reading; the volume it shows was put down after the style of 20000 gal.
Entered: 6112484.1 gal
